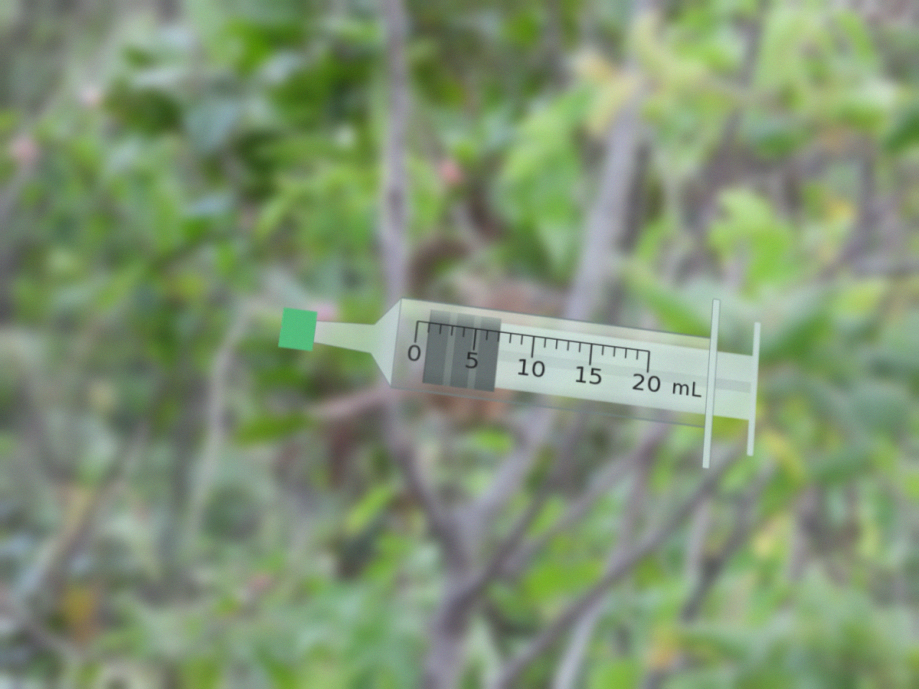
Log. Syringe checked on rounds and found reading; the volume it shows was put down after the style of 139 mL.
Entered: 1 mL
